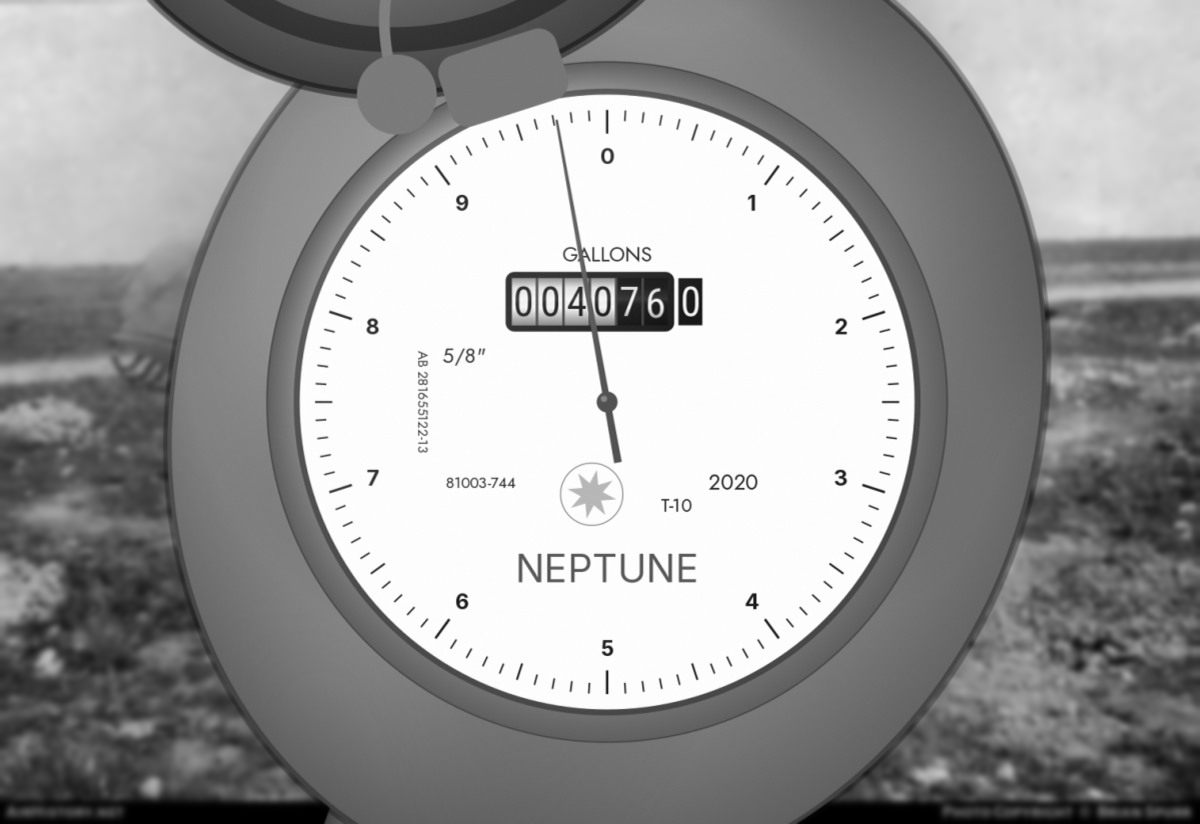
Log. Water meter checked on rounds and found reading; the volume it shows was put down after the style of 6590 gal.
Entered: 40759.7 gal
